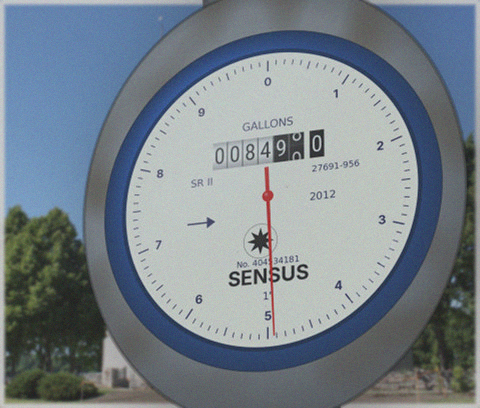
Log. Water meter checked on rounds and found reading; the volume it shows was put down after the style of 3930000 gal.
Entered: 84984.9 gal
